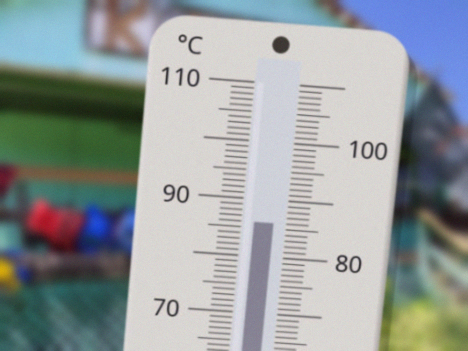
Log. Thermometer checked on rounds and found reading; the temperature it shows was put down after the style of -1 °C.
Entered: 86 °C
